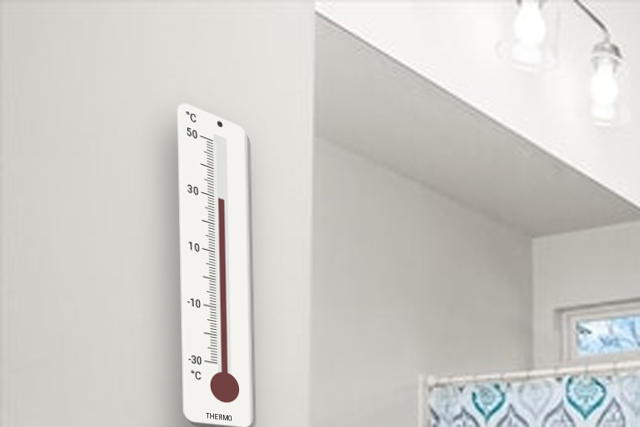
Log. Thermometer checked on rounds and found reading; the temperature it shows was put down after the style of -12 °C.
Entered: 30 °C
